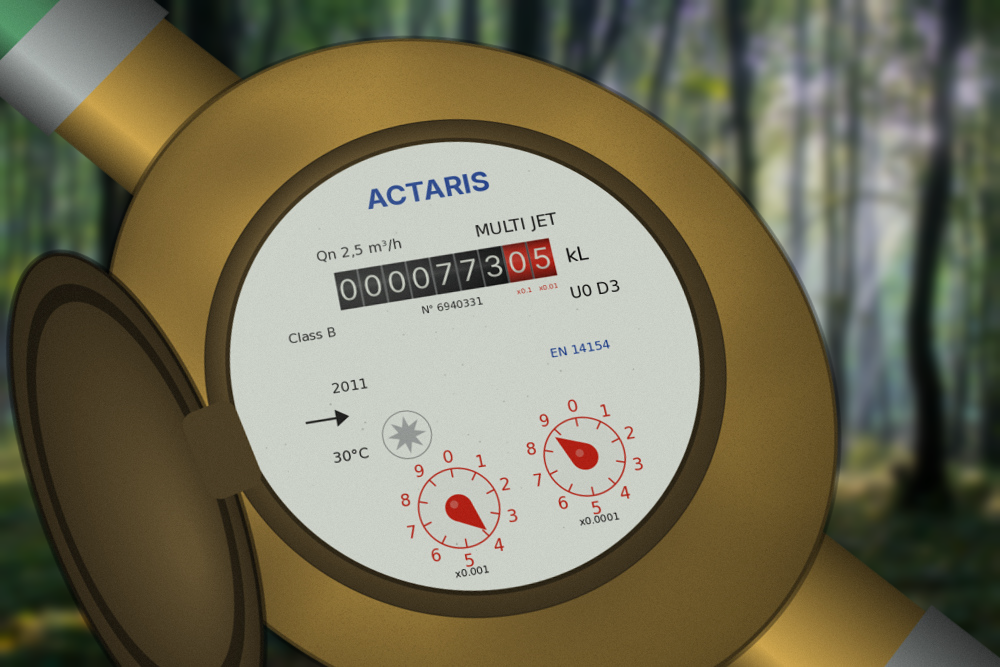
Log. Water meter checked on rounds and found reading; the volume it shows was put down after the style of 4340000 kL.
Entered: 773.0538 kL
